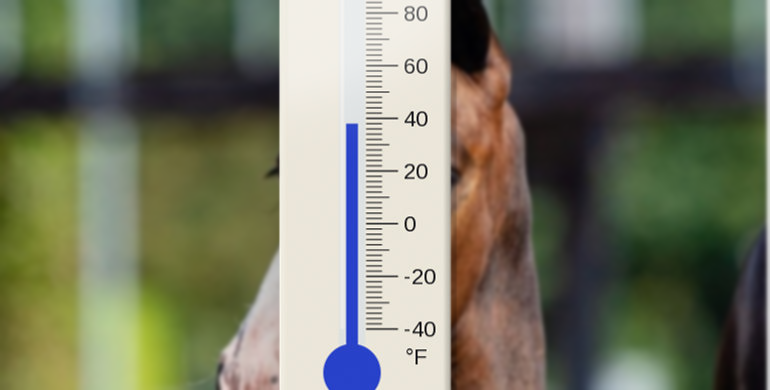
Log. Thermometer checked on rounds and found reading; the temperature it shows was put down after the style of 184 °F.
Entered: 38 °F
